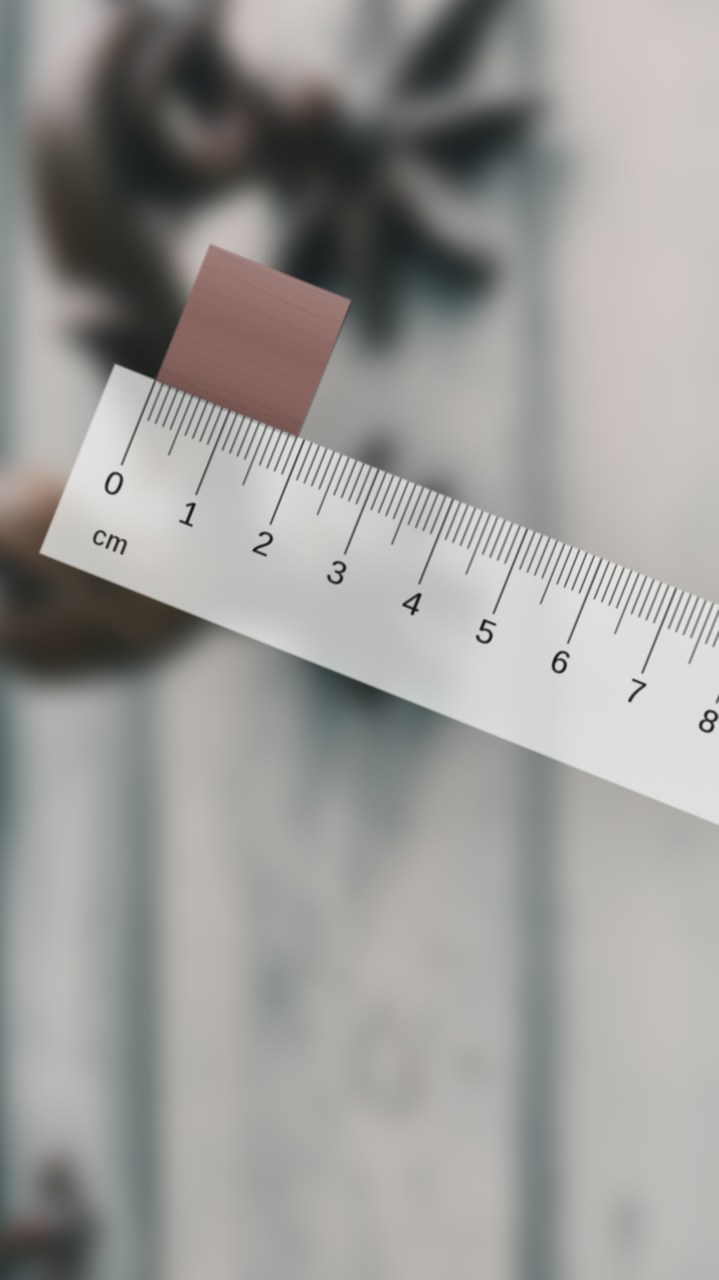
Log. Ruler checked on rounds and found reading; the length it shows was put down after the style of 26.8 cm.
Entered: 1.9 cm
